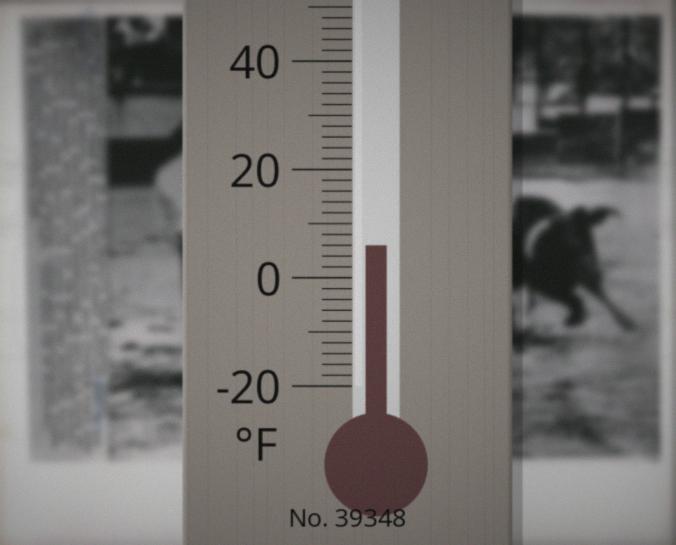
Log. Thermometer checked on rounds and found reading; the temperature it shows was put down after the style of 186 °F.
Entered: 6 °F
